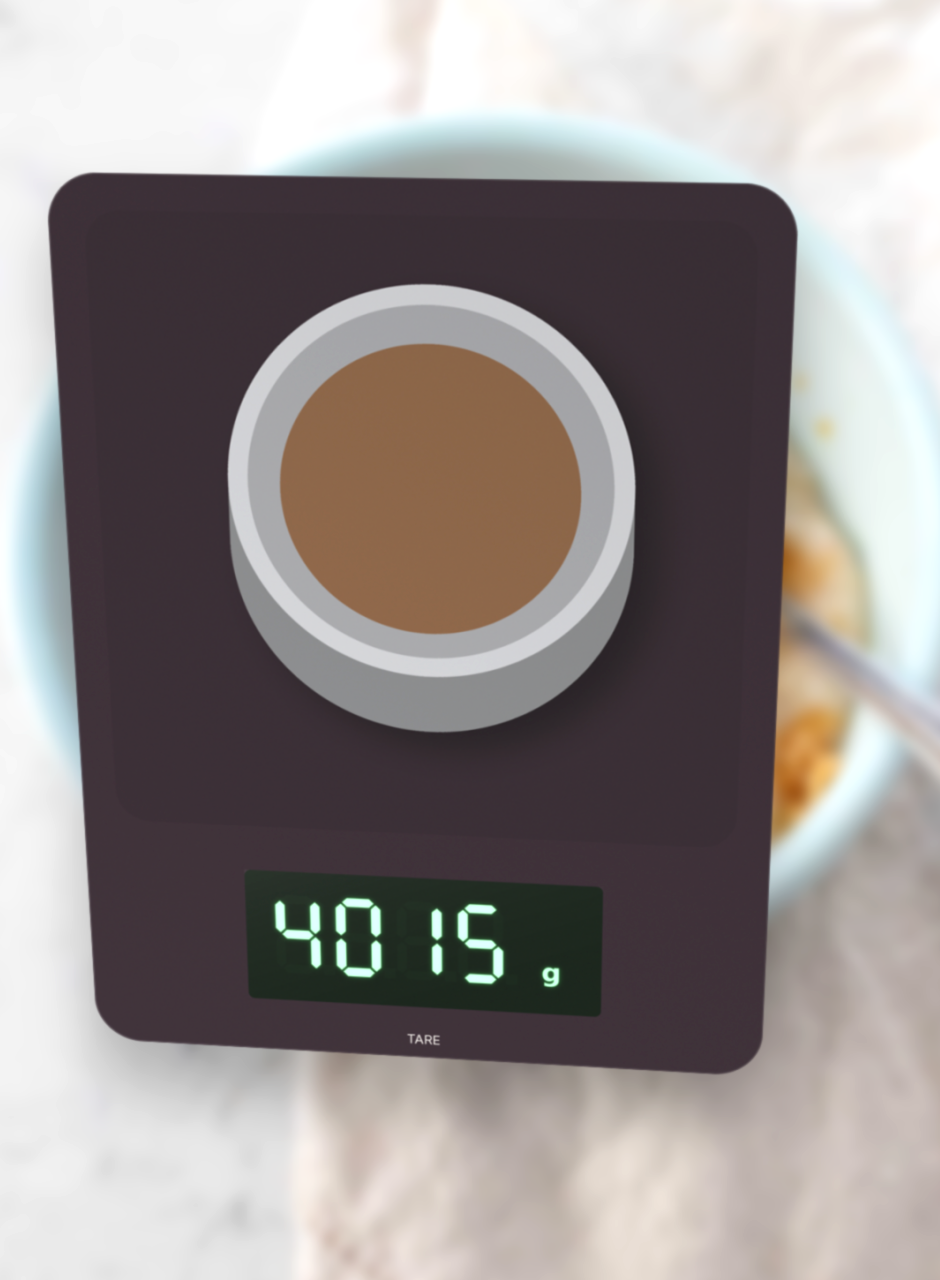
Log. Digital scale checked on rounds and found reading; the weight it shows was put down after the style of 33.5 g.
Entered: 4015 g
